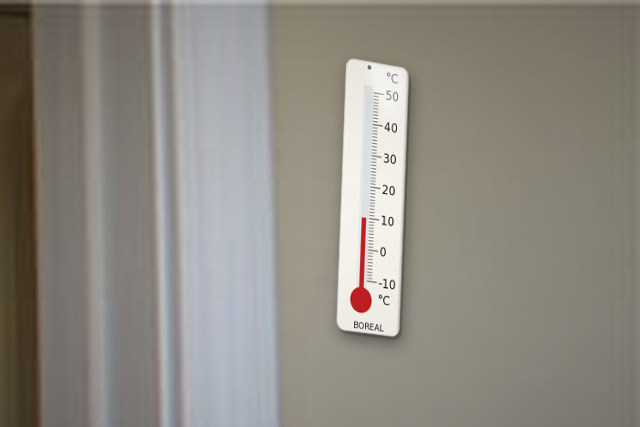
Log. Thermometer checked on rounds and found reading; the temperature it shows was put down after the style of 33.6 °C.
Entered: 10 °C
